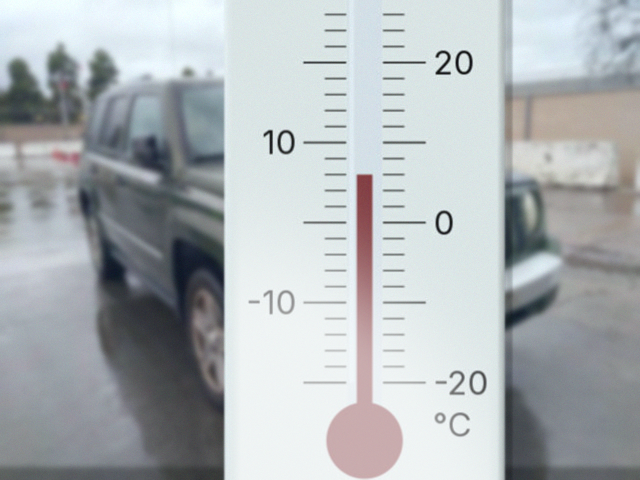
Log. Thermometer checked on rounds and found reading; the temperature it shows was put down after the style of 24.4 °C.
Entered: 6 °C
